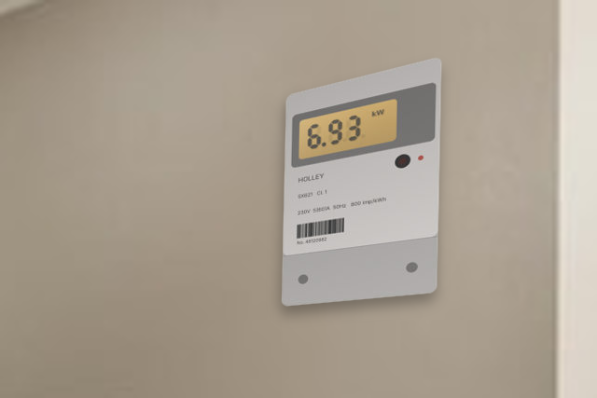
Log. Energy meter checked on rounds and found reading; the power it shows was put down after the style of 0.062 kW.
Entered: 6.93 kW
